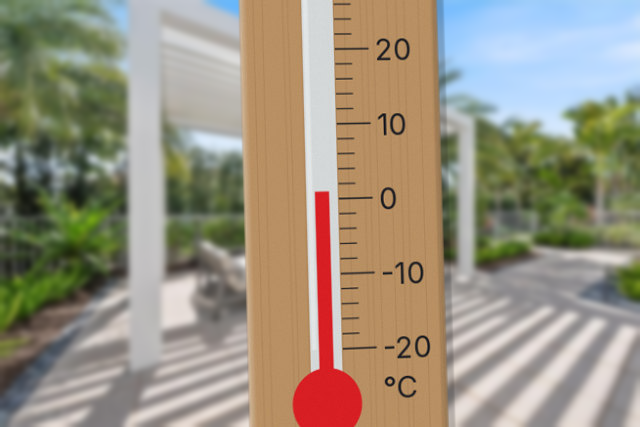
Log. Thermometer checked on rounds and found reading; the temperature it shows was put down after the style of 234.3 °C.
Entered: 1 °C
